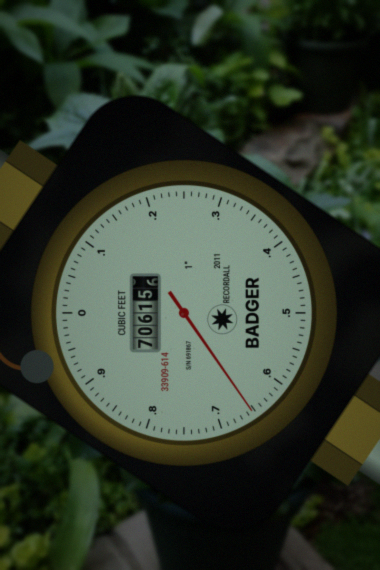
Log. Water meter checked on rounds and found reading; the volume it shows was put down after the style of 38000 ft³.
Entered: 706155.65 ft³
